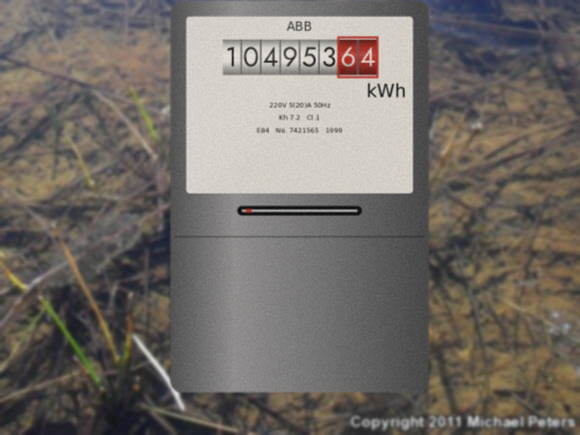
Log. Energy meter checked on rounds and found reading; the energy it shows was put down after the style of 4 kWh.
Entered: 104953.64 kWh
